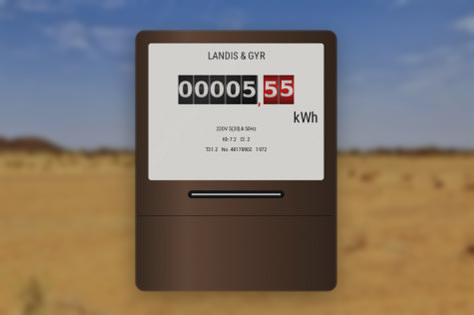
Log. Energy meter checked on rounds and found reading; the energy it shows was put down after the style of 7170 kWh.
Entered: 5.55 kWh
